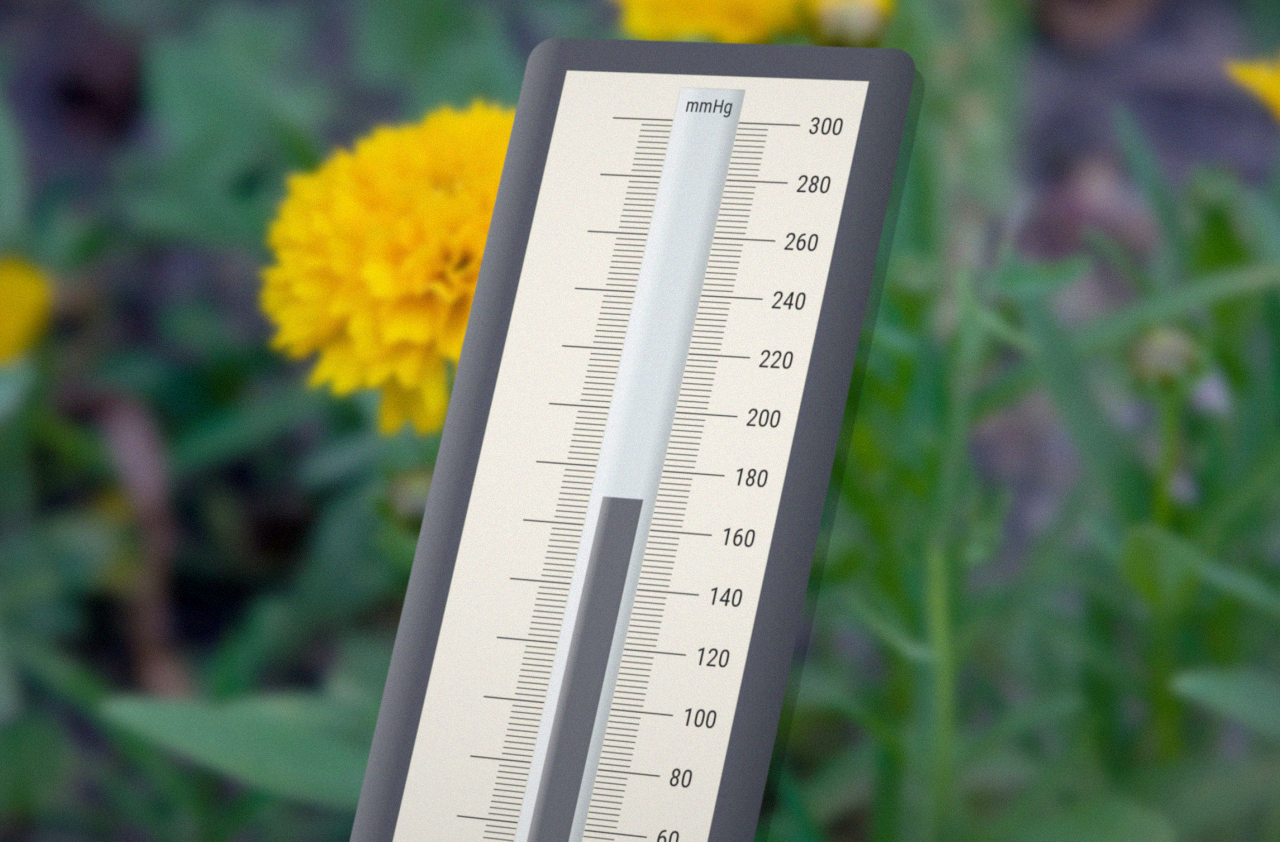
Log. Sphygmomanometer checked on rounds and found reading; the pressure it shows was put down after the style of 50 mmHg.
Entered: 170 mmHg
